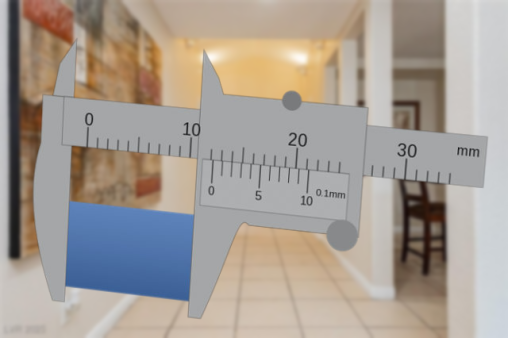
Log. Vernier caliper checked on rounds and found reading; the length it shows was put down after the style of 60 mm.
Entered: 12.2 mm
